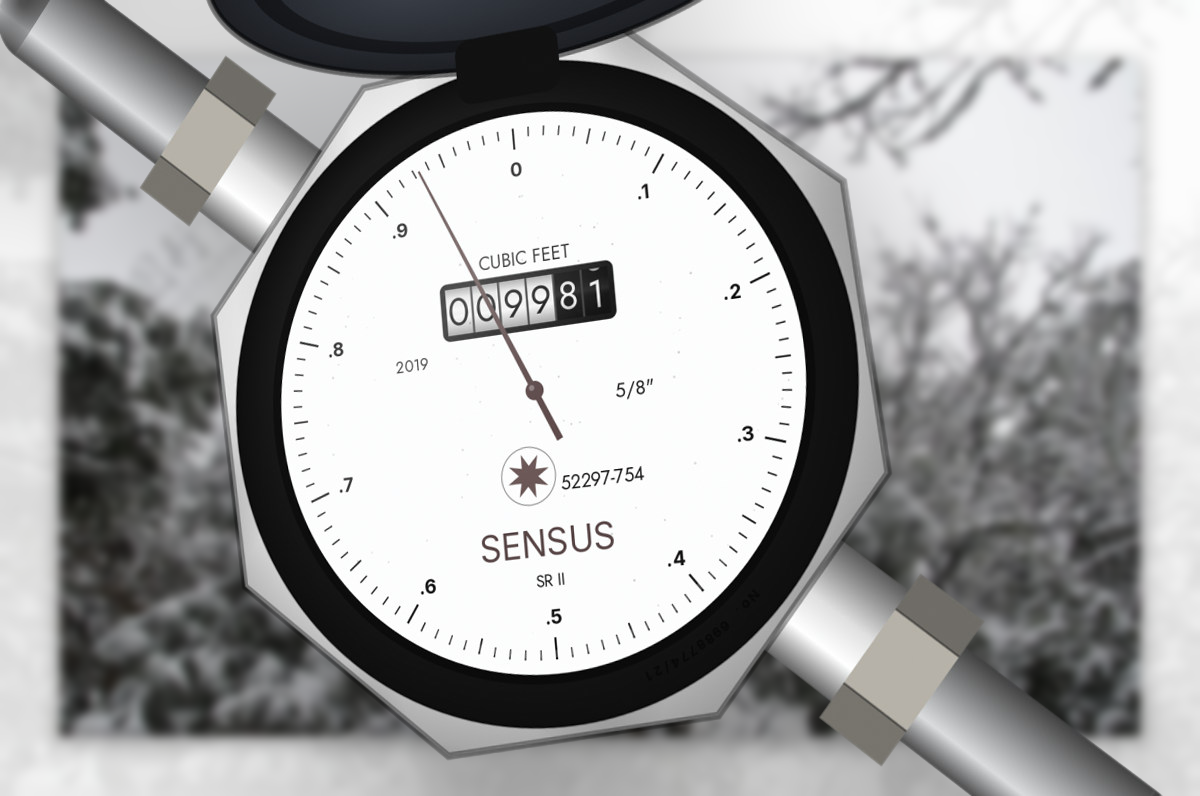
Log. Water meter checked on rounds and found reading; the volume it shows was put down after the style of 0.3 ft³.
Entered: 9980.93 ft³
